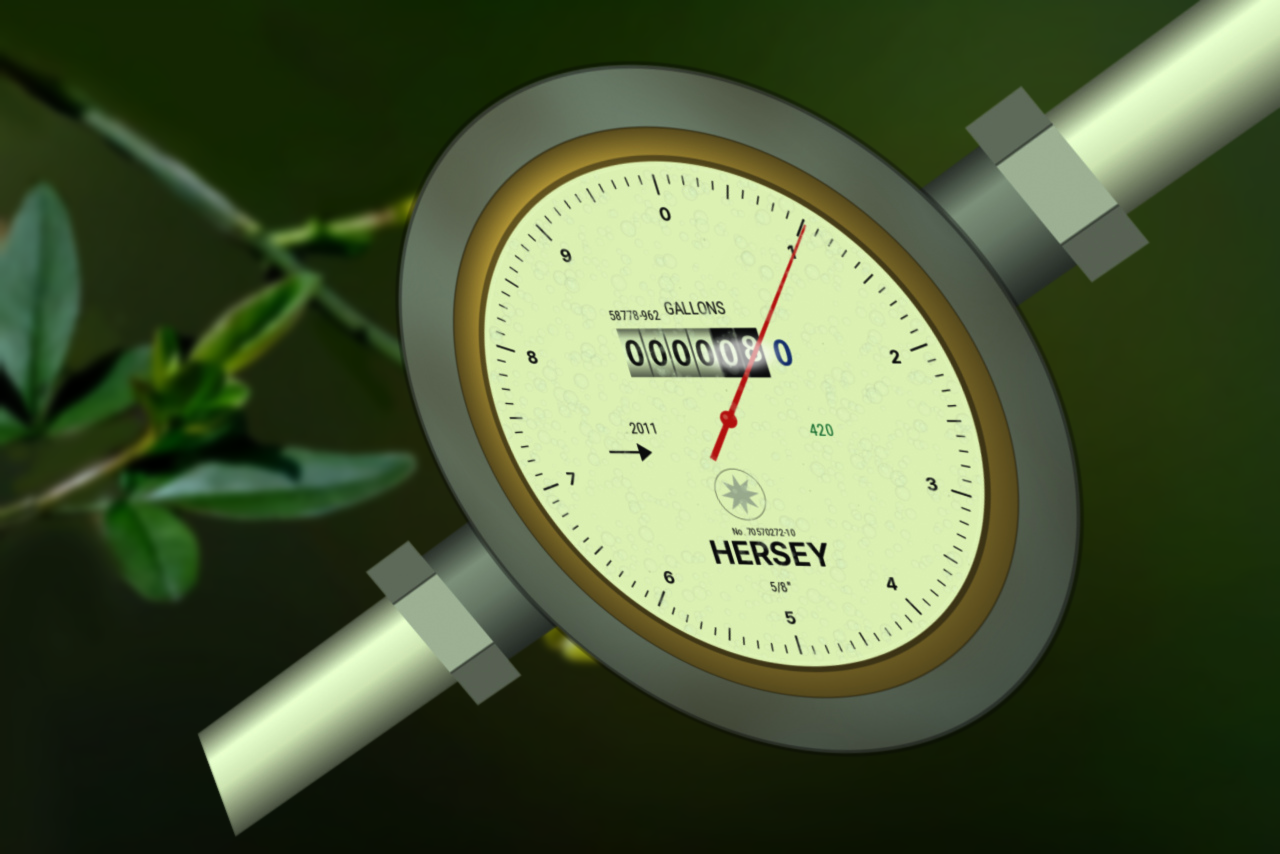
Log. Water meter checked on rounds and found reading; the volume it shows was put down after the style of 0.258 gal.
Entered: 81.0 gal
